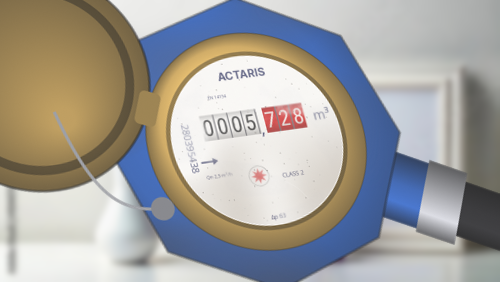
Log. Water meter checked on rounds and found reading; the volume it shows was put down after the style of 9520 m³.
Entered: 5.728 m³
